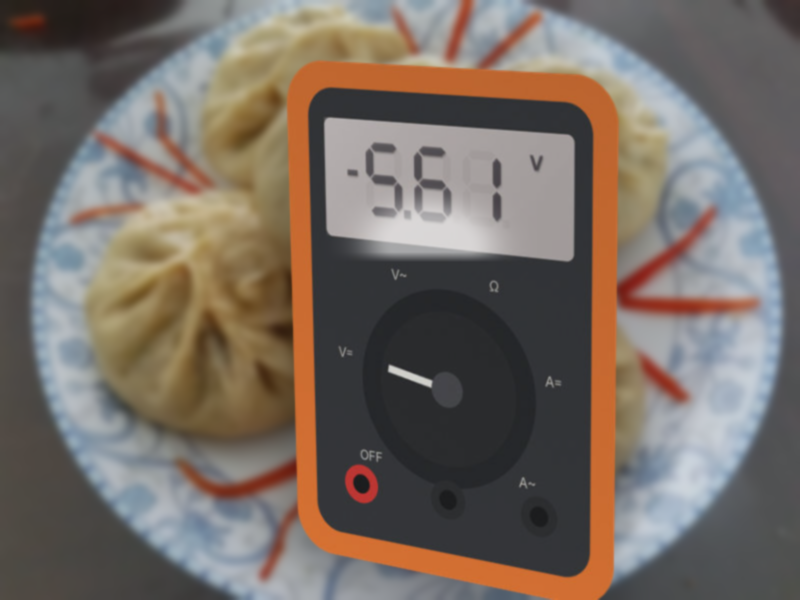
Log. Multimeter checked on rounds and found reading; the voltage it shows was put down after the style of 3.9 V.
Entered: -5.61 V
